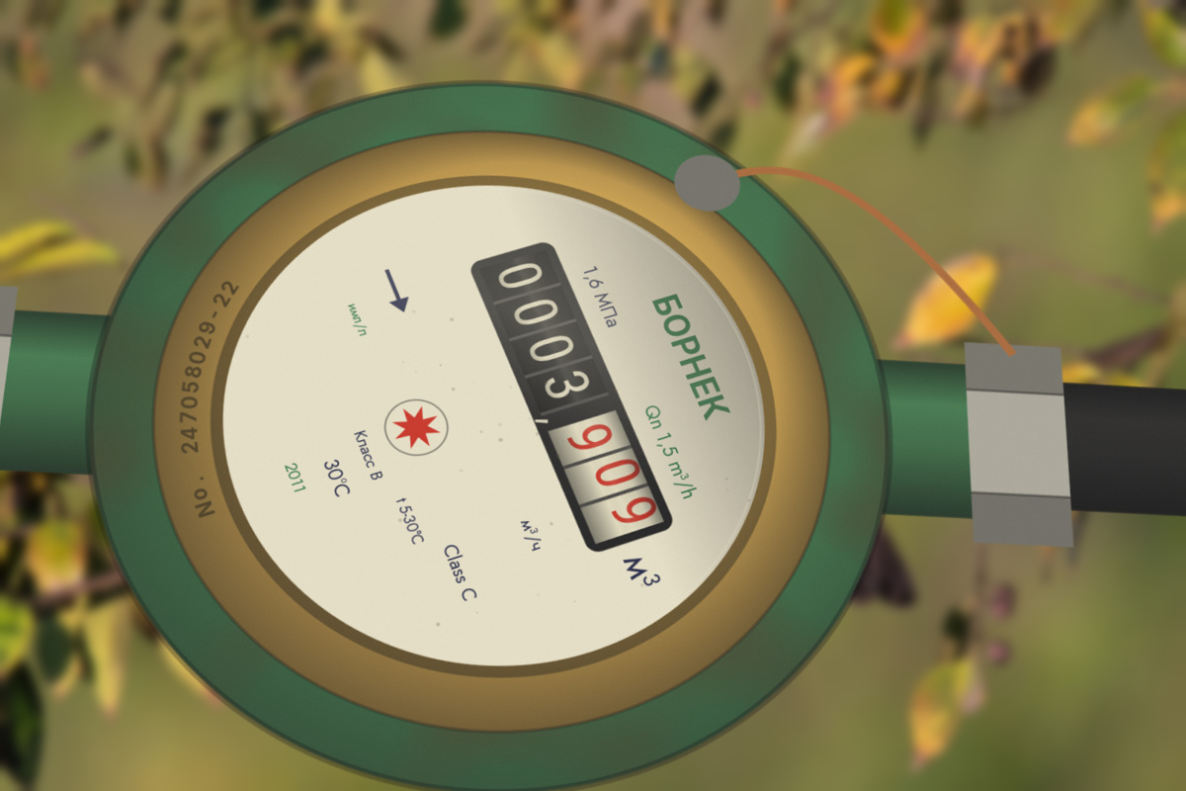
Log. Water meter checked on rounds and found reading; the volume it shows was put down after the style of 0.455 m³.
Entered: 3.909 m³
